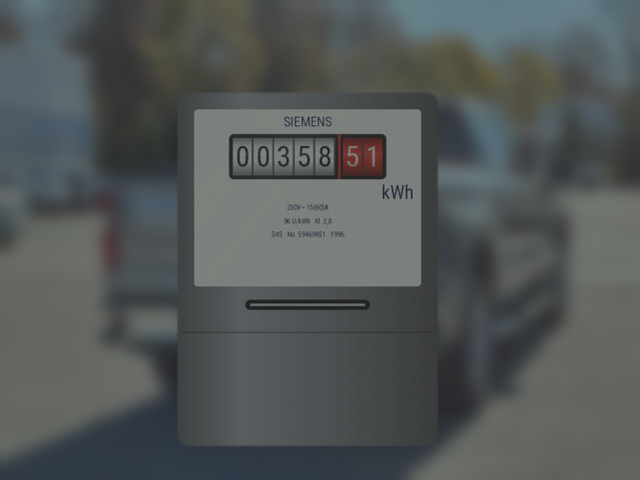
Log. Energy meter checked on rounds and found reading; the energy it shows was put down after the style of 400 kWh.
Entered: 358.51 kWh
